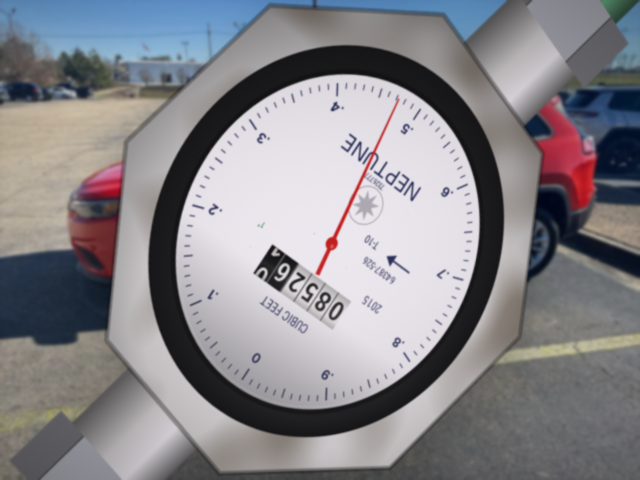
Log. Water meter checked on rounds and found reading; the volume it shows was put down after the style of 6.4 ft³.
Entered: 85260.47 ft³
